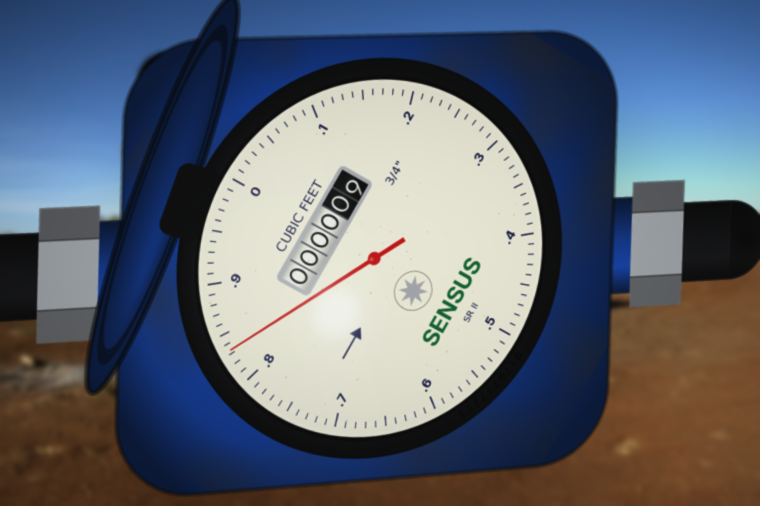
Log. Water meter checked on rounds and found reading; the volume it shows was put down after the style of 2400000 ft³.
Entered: 8.83 ft³
